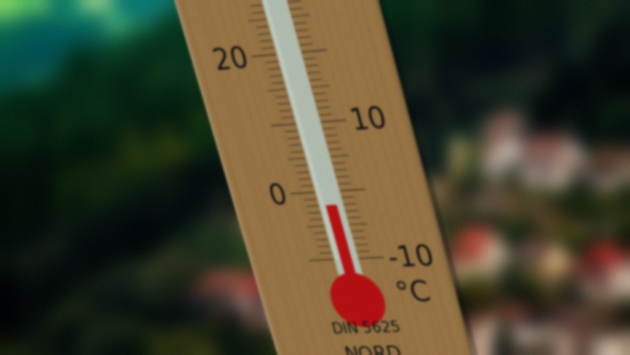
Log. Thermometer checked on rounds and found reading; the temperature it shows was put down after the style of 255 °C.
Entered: -2 °C
